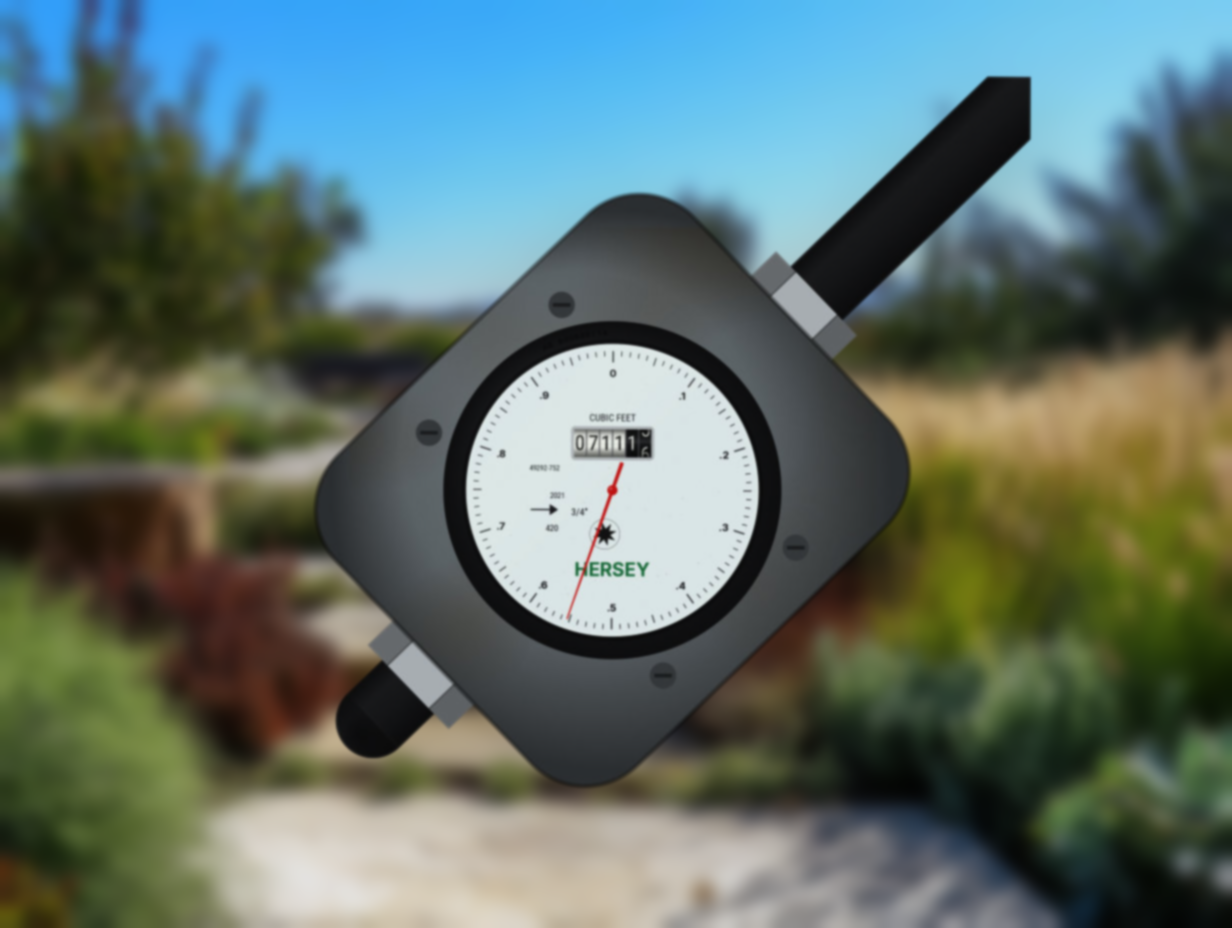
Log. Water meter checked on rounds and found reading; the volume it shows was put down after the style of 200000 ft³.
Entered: 71115.55 ft³
